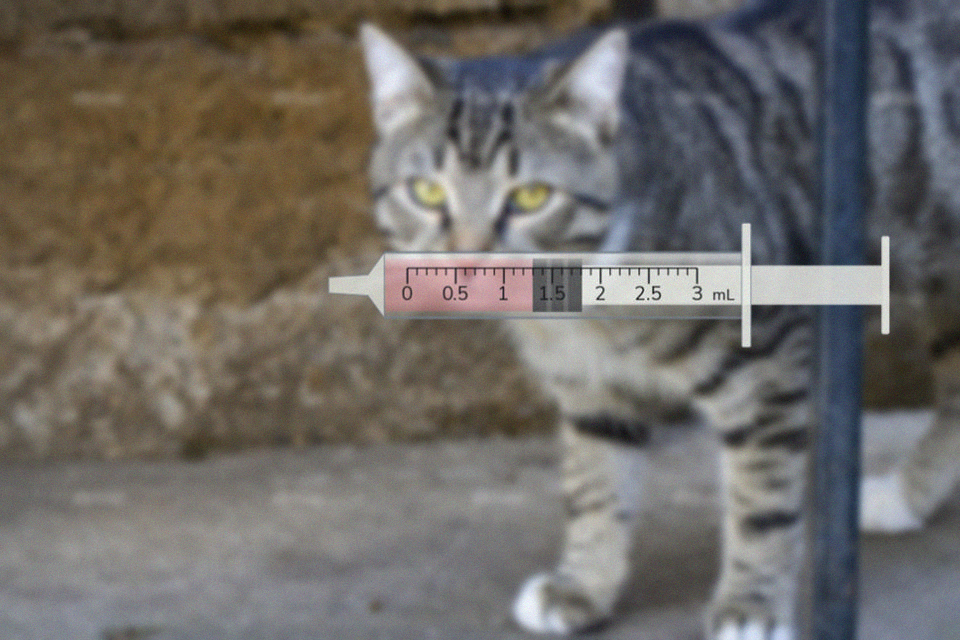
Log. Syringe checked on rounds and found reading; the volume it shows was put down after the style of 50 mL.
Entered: 1.3 mL
